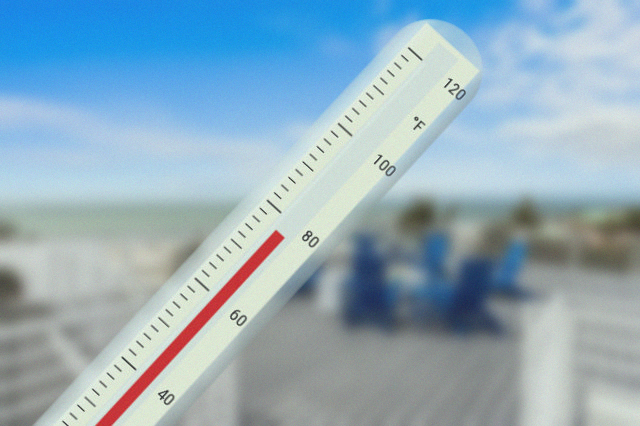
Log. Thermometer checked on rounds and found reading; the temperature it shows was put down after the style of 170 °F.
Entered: 77 °F
